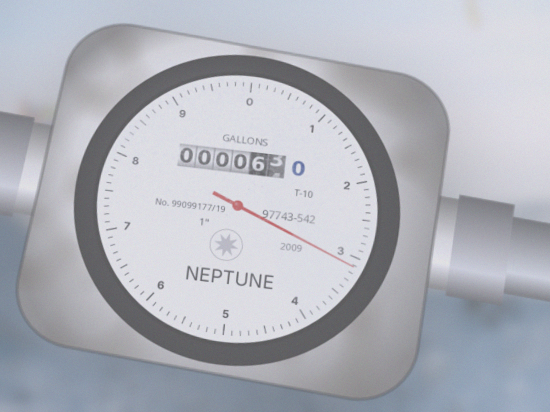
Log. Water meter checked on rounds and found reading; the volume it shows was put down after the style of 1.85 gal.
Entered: 633.1 gal
